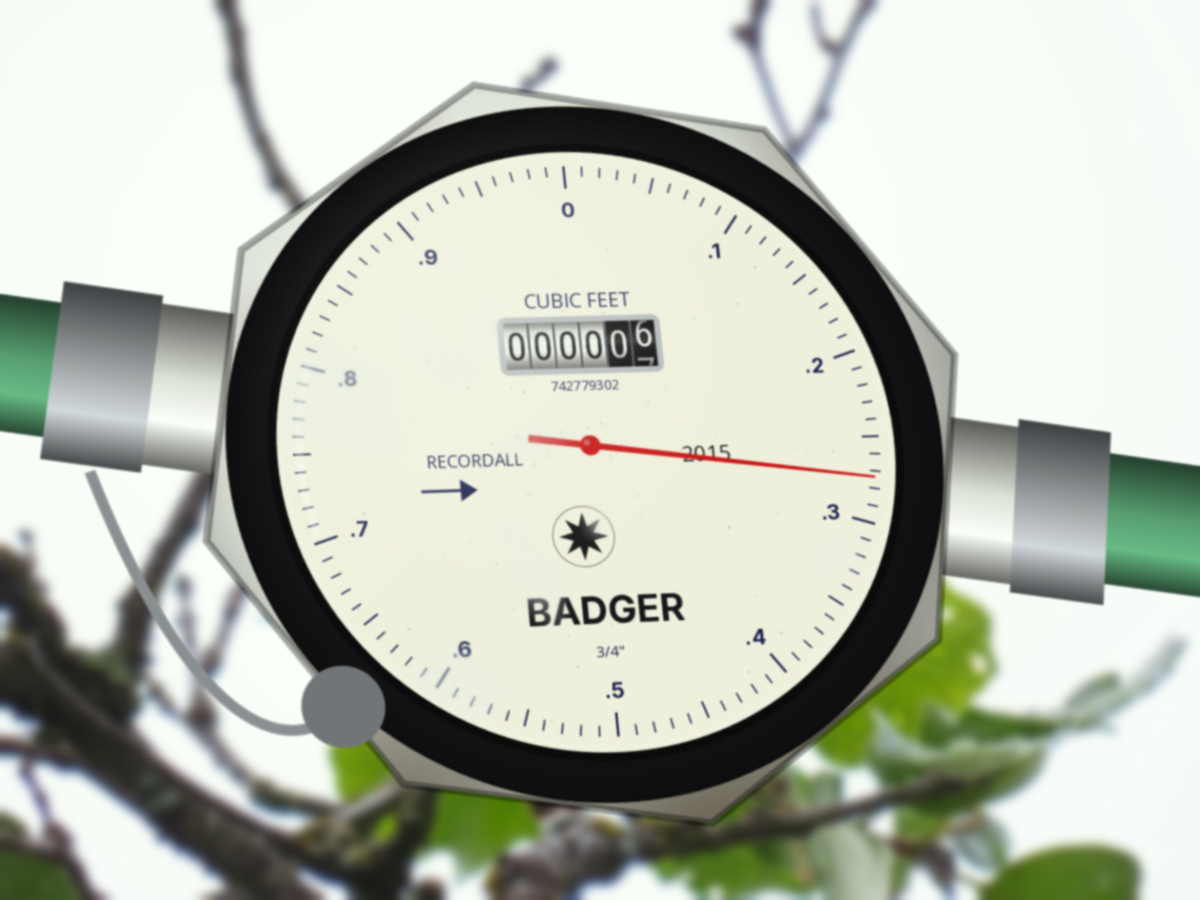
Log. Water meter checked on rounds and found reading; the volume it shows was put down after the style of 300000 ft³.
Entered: 6.27 ft³
